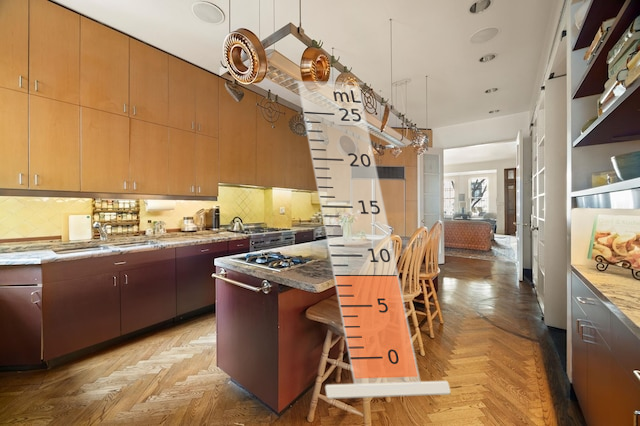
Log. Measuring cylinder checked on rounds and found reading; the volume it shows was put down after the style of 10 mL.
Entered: 8 mL
